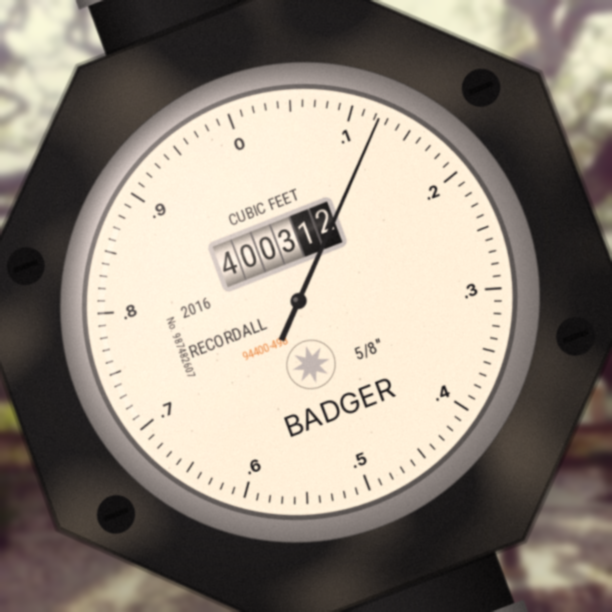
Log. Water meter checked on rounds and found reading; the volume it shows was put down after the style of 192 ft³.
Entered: 400312.12 ft³
